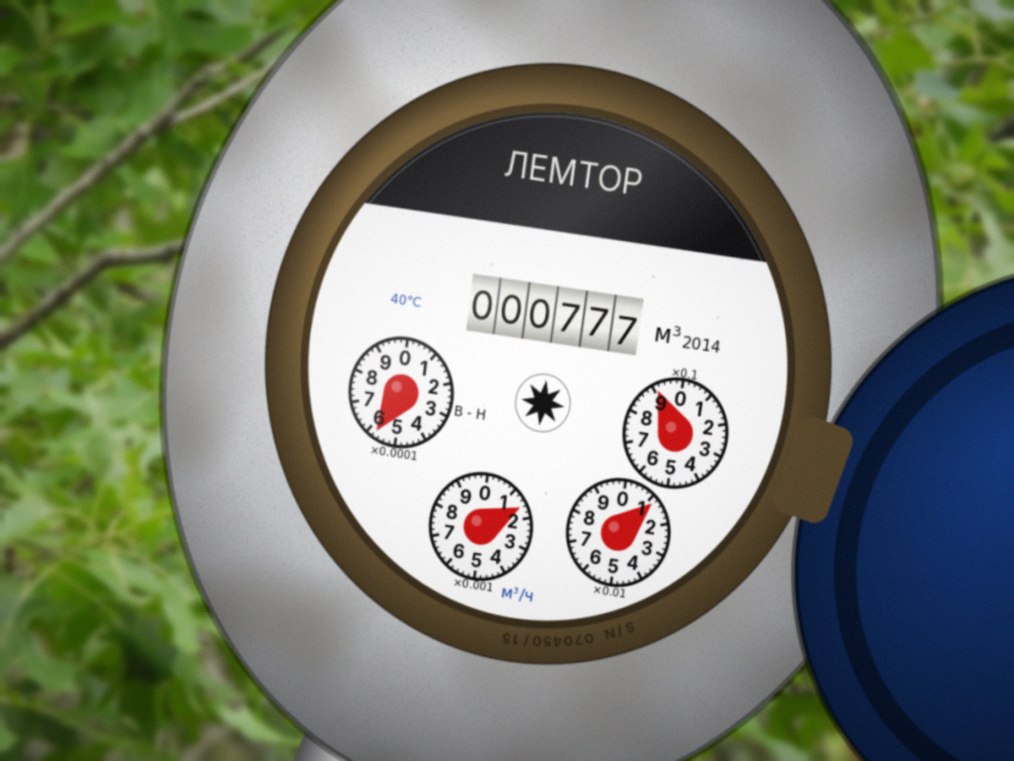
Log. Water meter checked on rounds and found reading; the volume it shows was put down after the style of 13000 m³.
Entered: 776.9115 m³
